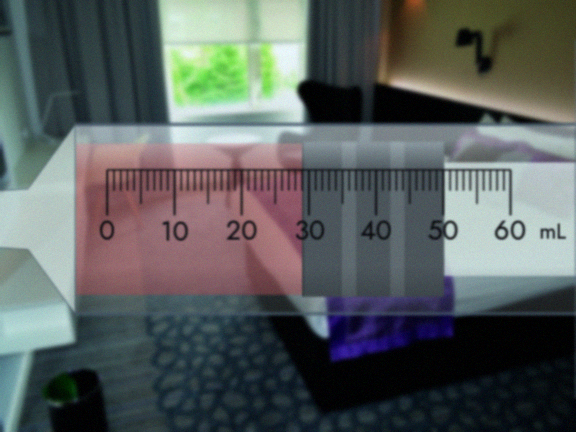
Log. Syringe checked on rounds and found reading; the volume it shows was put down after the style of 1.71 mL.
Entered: 29 mL
